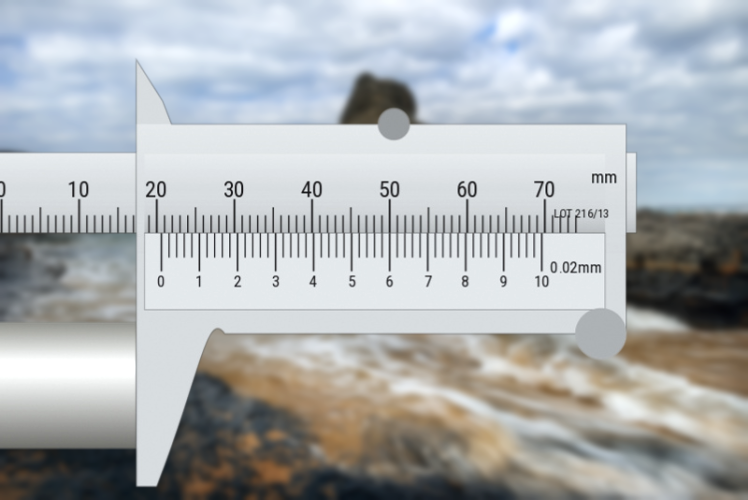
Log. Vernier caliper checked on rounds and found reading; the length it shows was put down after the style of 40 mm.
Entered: 20.6 mm
